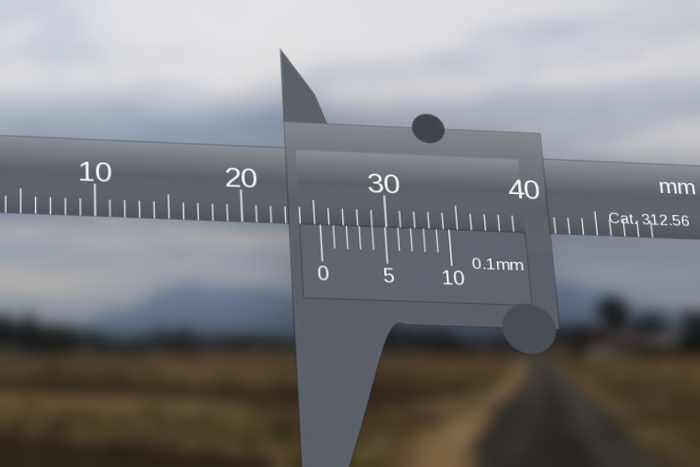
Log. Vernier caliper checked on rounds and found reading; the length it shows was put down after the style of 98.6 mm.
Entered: 25.4 mm
